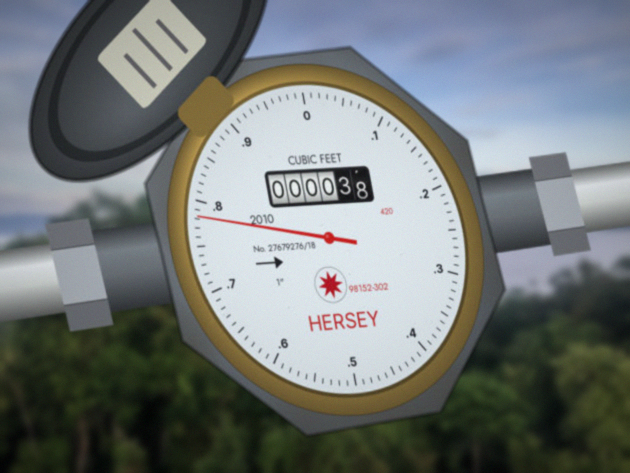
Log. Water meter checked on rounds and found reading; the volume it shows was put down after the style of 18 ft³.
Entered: 37.78 ft³
